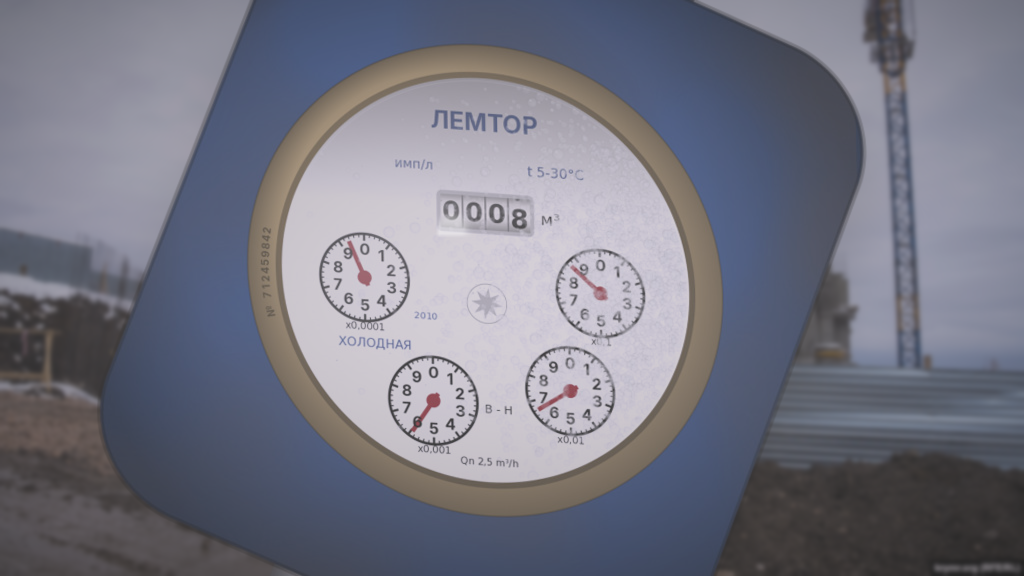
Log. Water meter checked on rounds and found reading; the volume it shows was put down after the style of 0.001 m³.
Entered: 7.8659 m³
